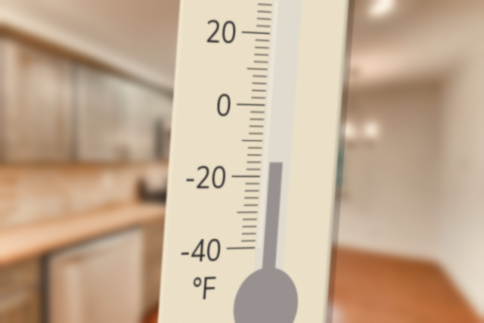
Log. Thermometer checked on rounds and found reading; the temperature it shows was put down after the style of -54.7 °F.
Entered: -16 °F
